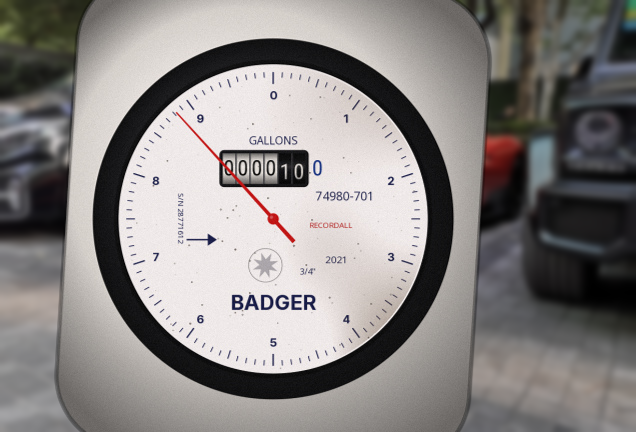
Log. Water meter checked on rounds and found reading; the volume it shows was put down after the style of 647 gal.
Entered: 98.8 gal
